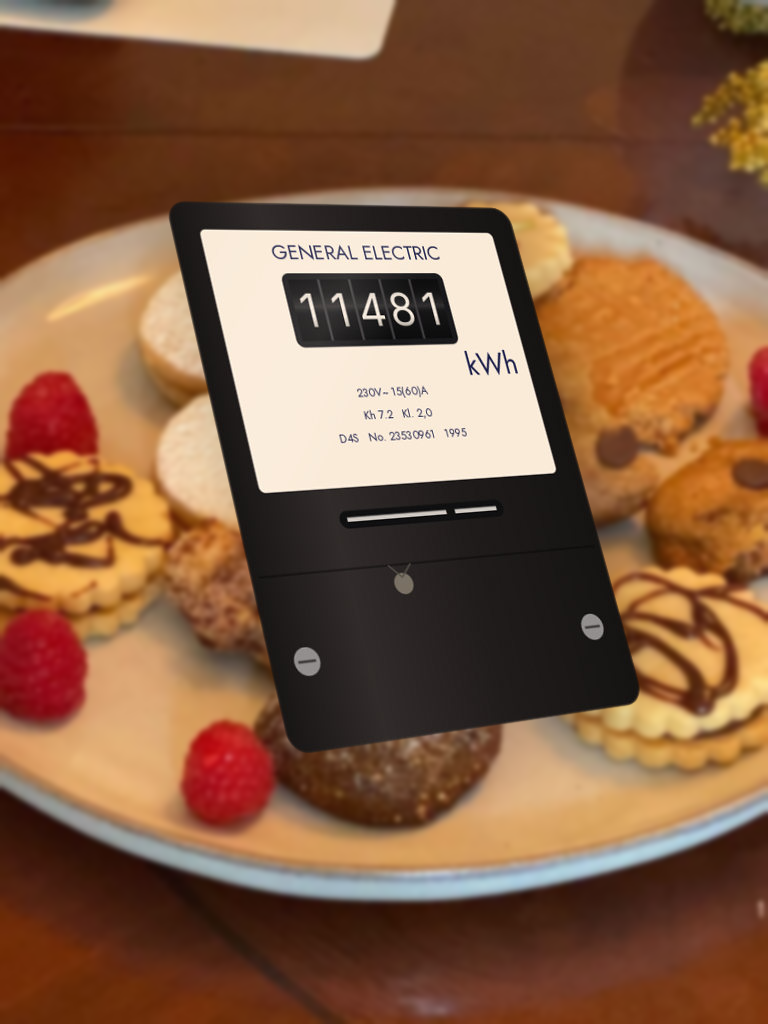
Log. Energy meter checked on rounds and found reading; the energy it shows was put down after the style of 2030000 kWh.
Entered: 11481 kWh
